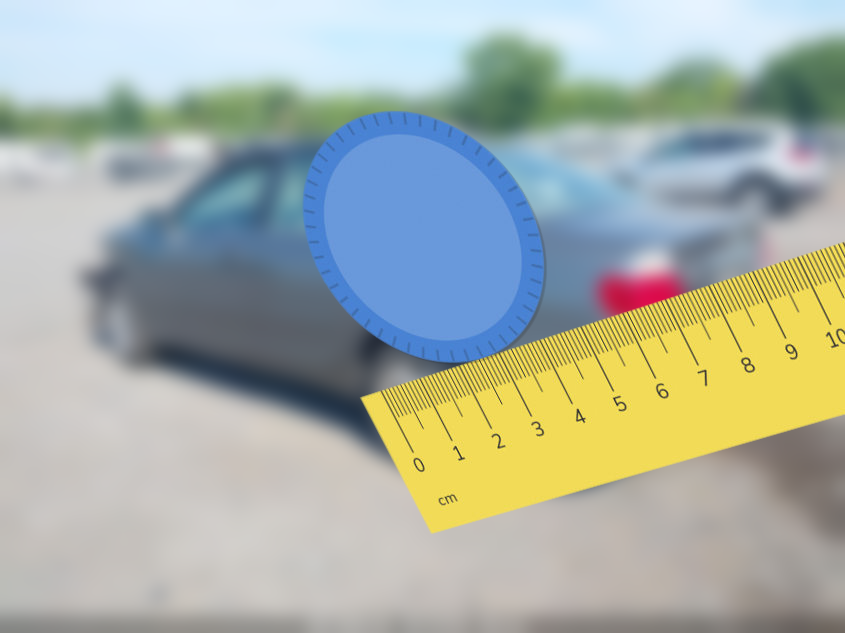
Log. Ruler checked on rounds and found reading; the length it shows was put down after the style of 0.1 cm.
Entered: 5.2 cm
